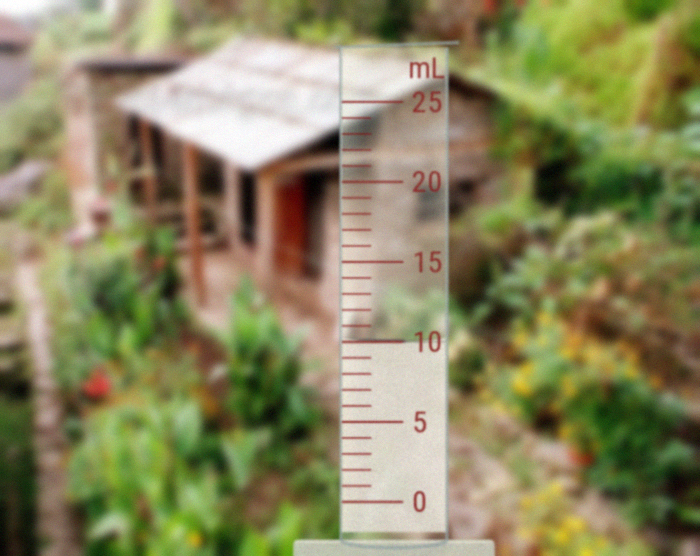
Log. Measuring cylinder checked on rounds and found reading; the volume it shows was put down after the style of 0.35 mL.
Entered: 10 mL
